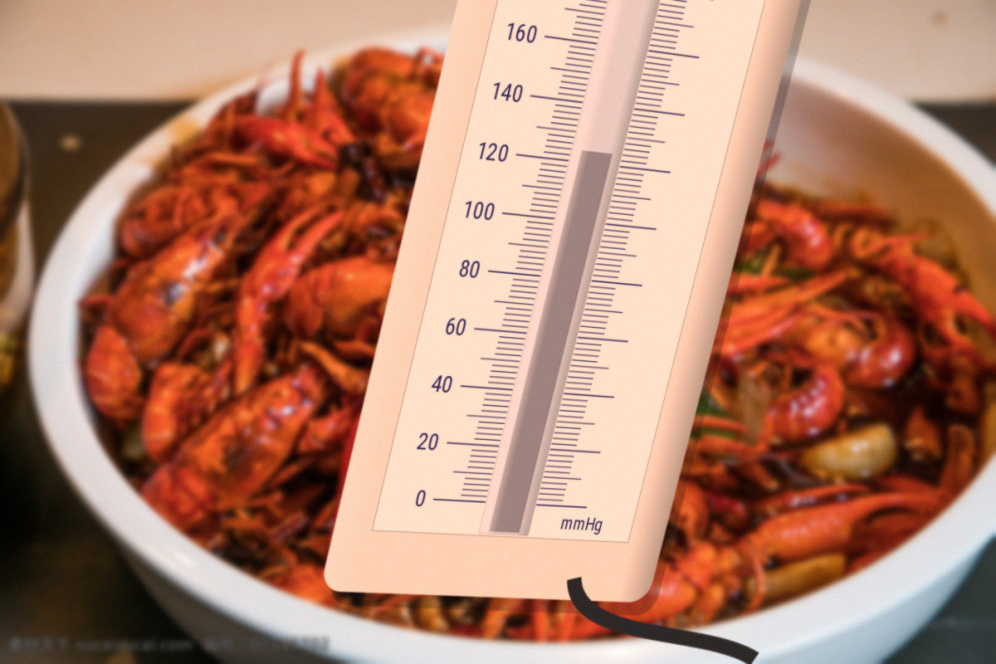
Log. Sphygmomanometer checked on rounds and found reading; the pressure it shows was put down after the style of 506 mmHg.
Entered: 124 mmHg
